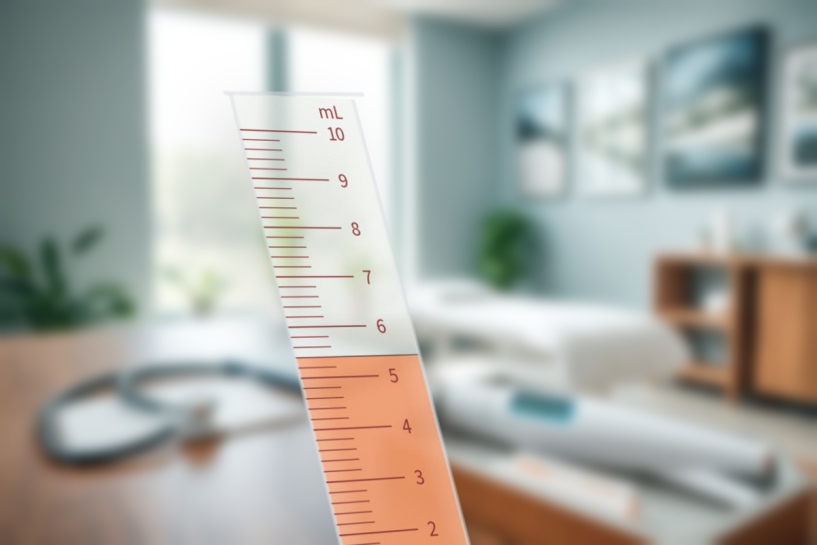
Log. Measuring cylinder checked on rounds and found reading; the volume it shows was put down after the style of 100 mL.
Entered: 5.4 mL
